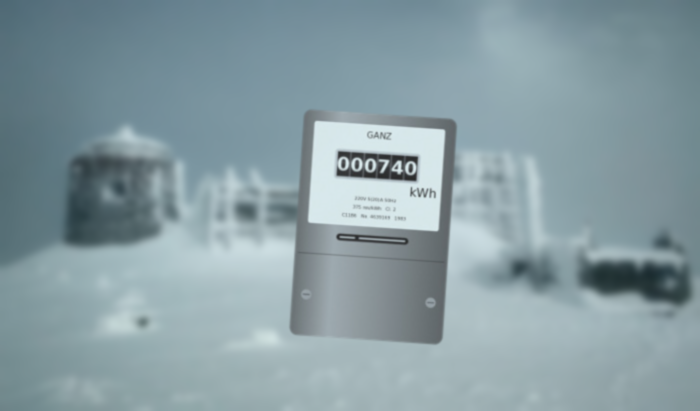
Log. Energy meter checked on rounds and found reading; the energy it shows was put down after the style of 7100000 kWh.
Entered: 740 kWh
